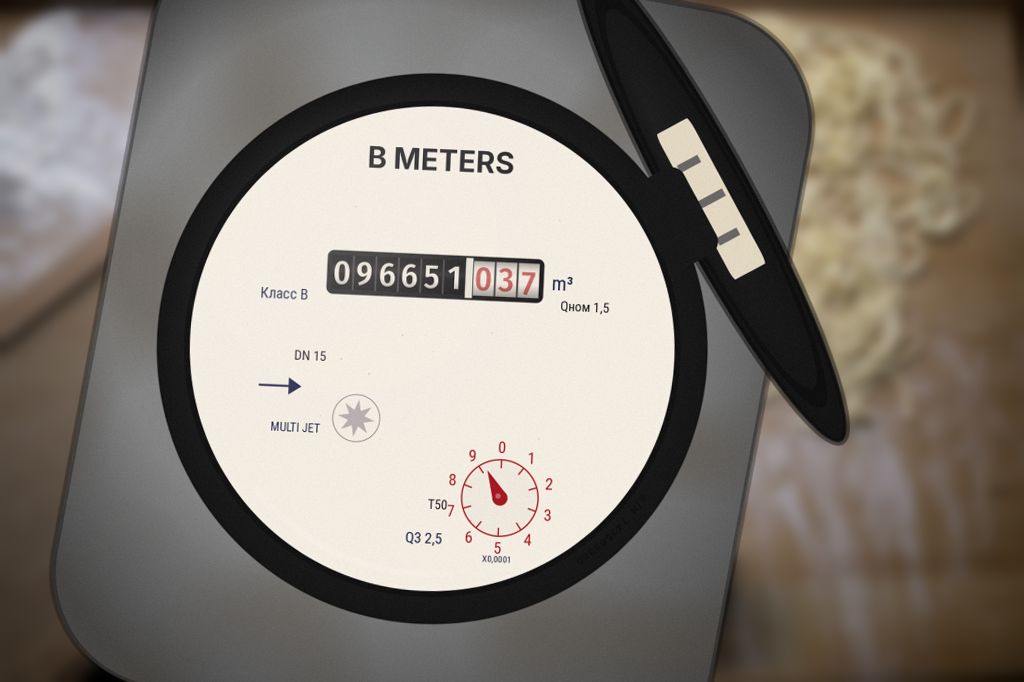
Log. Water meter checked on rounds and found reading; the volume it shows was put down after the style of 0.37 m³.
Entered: 96651.0369 m³
